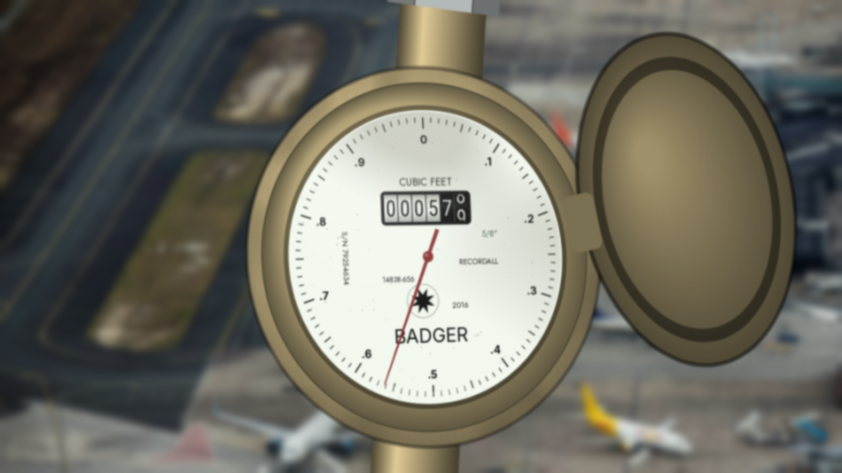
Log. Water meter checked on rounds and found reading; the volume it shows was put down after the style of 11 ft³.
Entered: 578.56 ft³
